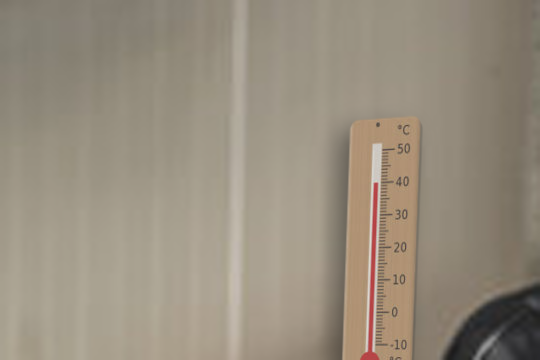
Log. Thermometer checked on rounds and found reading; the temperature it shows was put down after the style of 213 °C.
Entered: 40 °C
